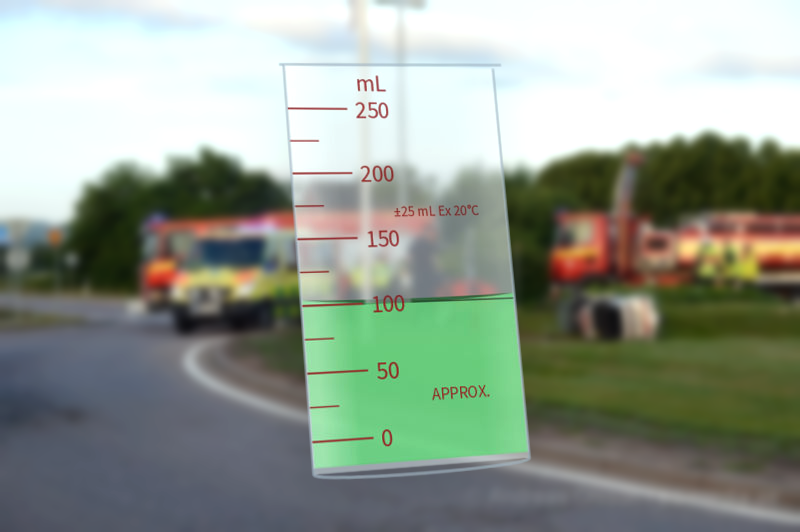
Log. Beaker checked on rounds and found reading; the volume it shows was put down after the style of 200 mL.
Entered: 100 mL
